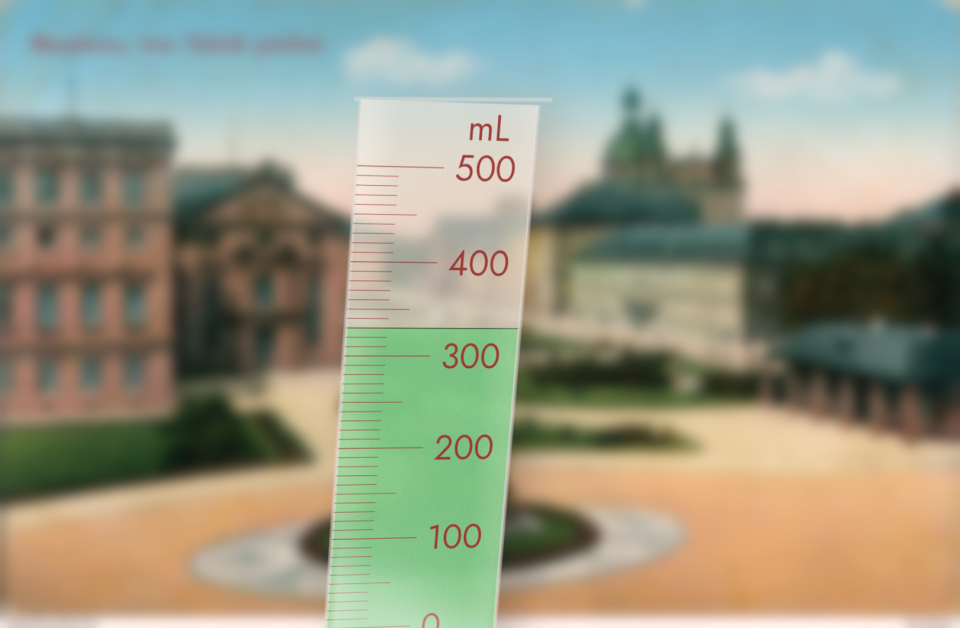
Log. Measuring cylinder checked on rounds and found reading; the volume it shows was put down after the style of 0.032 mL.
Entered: 330 mL
